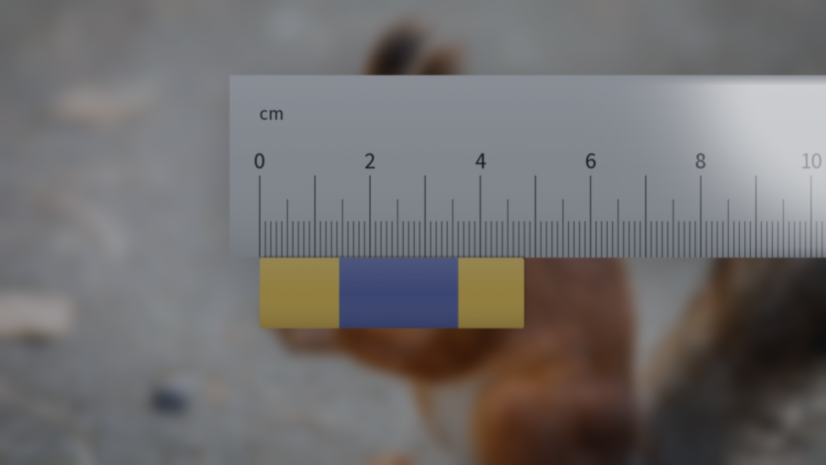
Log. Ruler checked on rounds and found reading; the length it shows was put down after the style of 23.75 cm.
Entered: 4.8 cm
